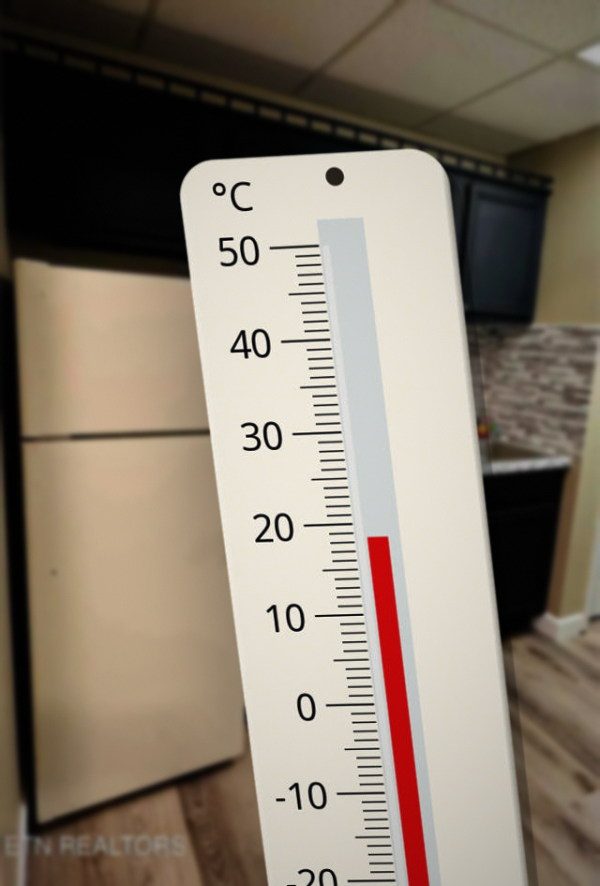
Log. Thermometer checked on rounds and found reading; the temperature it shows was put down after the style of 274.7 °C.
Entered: 18.5 °C
